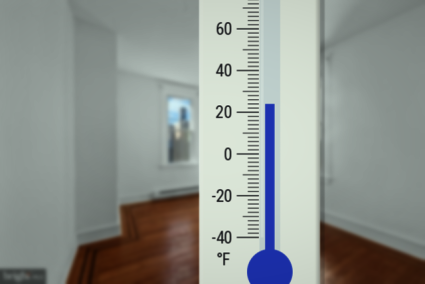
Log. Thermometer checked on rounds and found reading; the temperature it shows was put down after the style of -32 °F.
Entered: 24 °F
